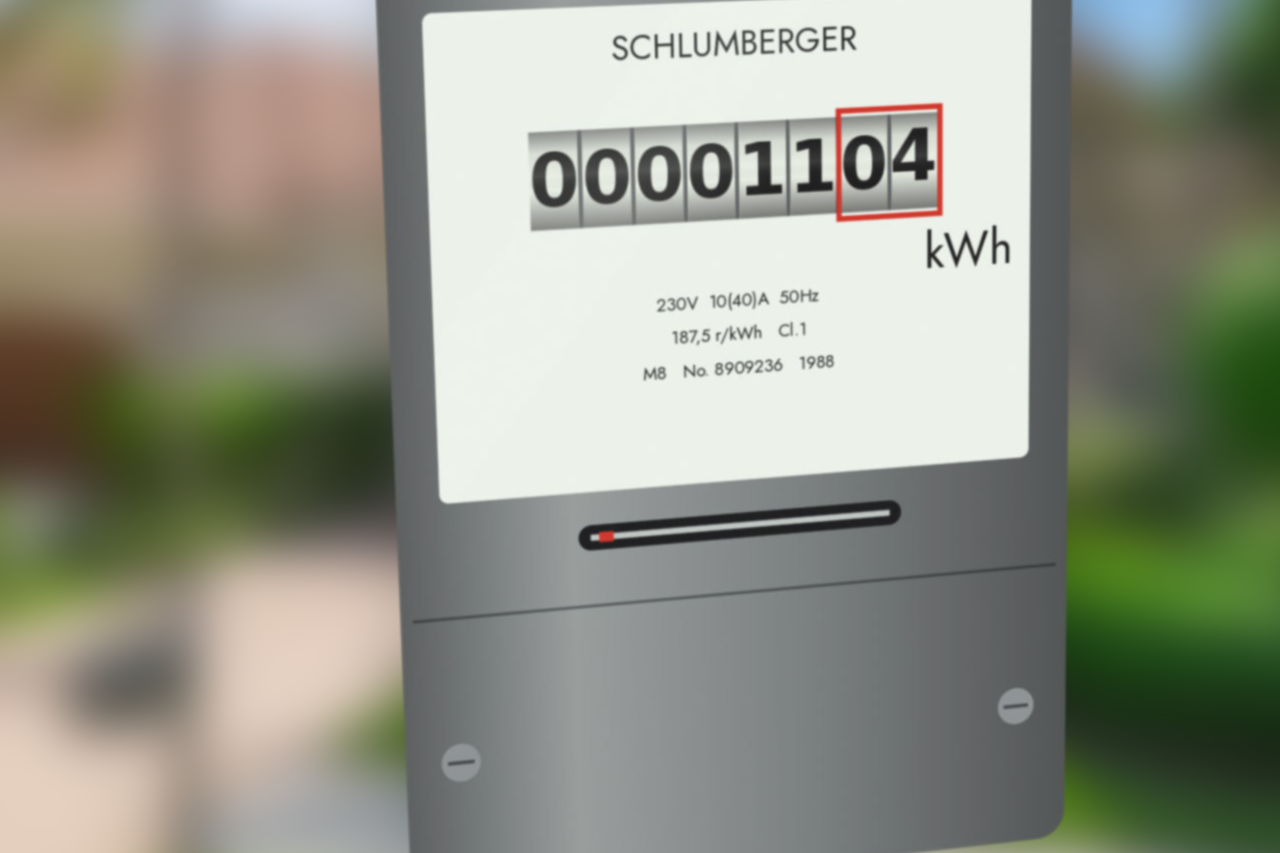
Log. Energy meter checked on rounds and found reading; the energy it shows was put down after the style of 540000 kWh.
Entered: 11.04 kWh
